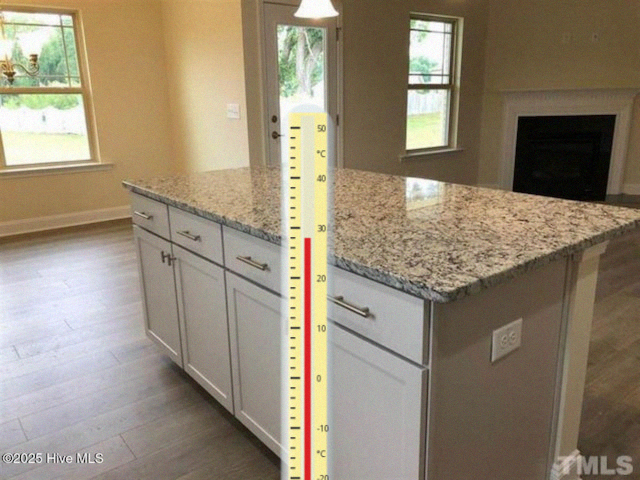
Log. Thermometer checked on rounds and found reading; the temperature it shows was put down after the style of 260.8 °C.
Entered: 28 °C
